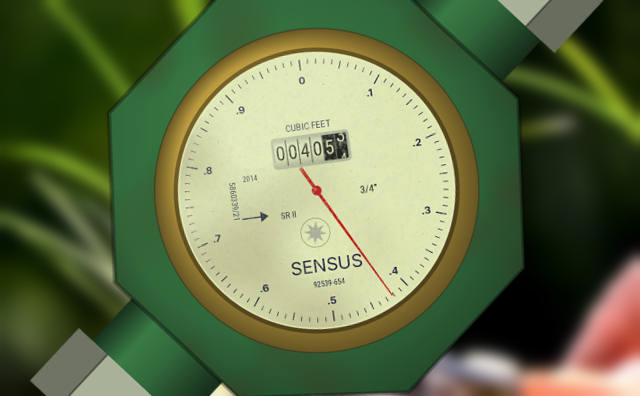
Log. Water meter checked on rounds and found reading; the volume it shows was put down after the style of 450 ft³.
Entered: 4053.42 ft³
